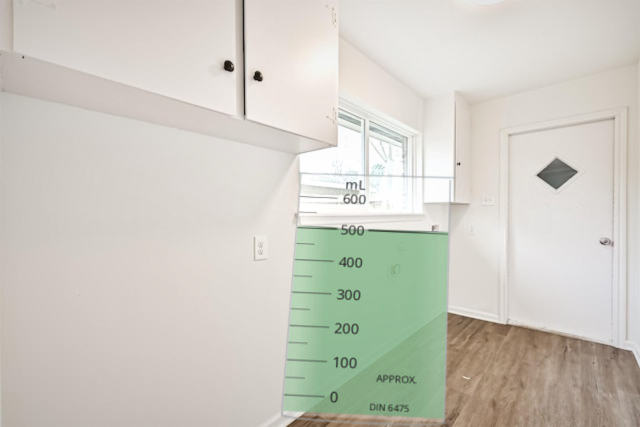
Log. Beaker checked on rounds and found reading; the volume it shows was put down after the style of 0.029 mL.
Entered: 500 mL
